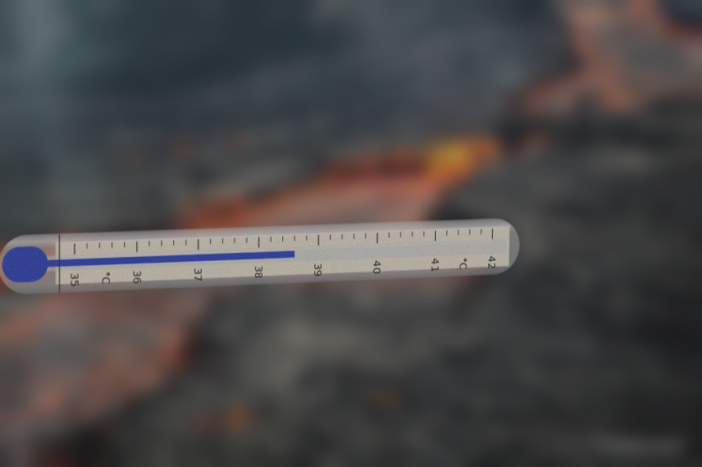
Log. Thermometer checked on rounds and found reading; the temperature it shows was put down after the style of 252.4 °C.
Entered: 38.6 °C
